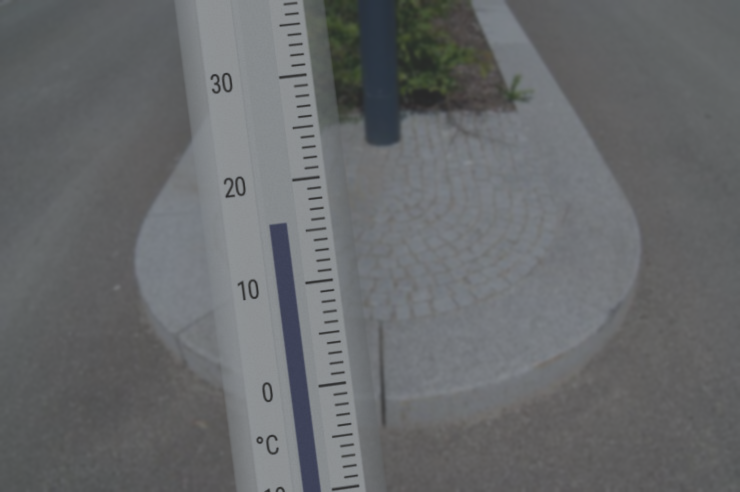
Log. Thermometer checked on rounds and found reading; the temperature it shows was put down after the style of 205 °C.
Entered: 16 °C
